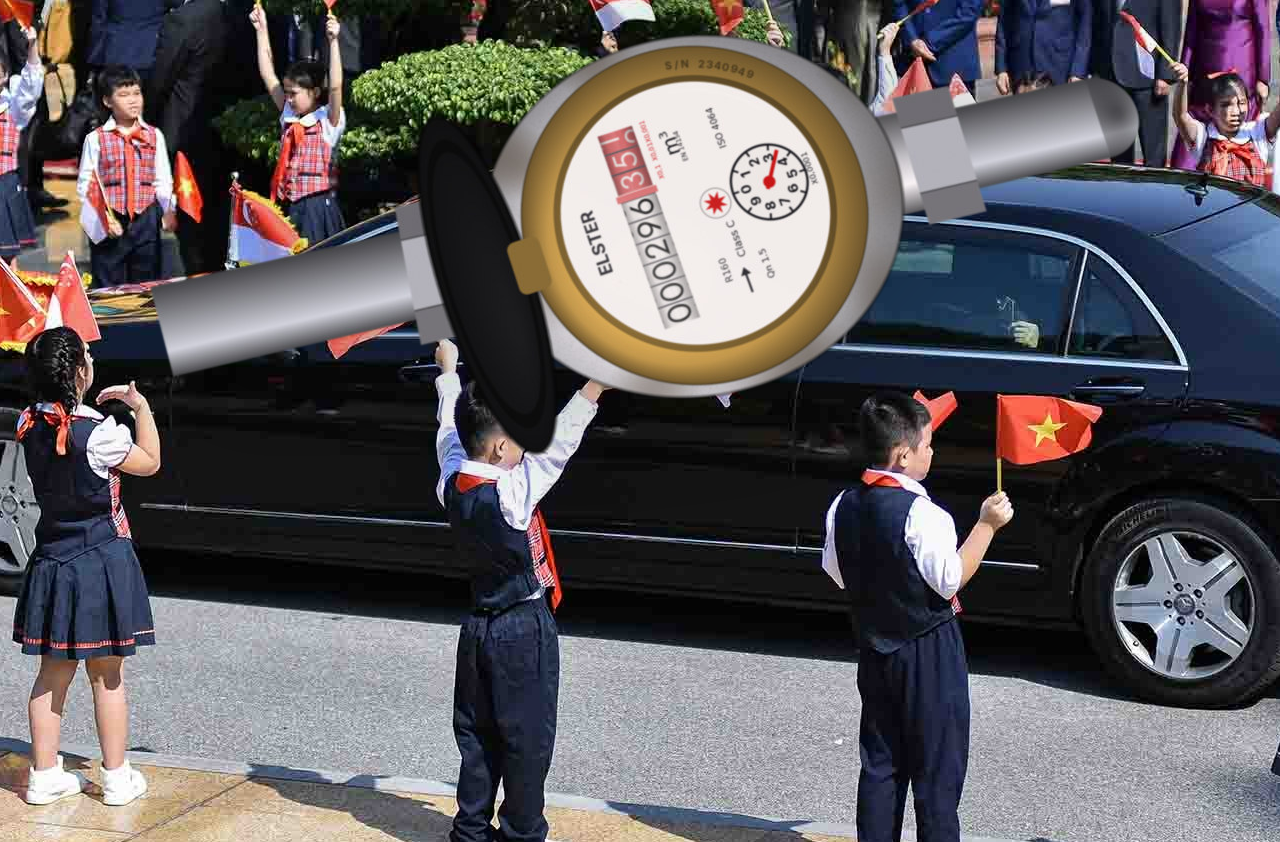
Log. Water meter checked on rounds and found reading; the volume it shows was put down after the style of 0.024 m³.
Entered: 296.3513 m³
